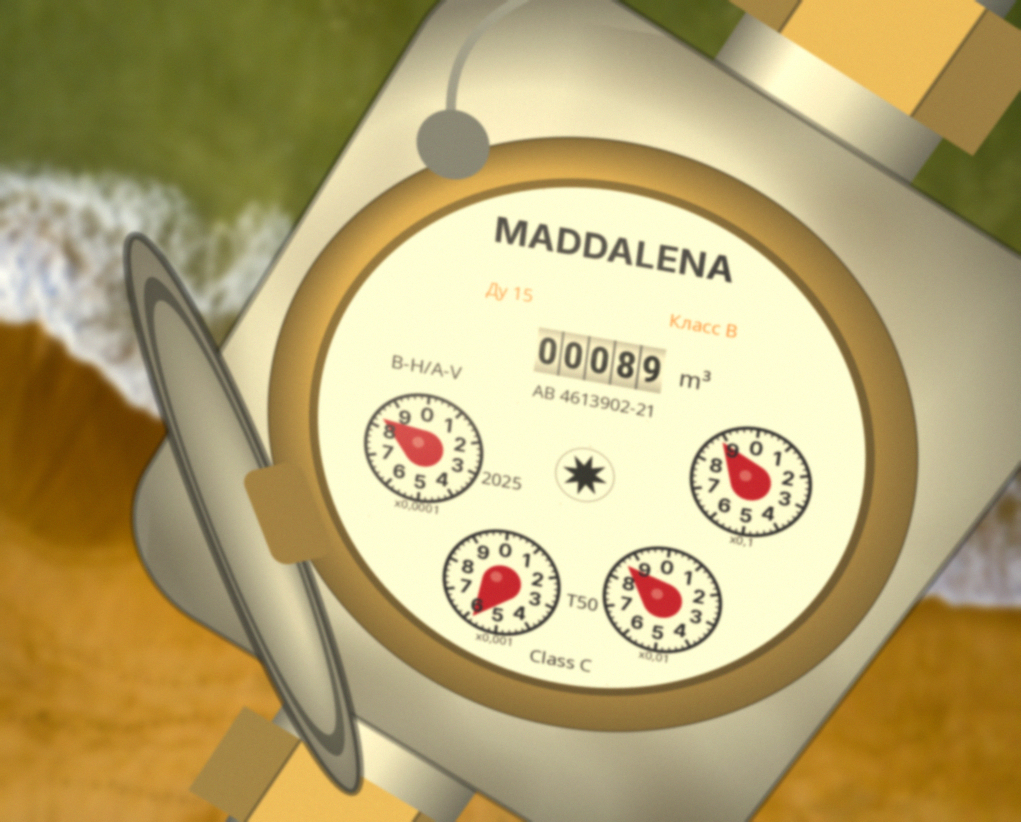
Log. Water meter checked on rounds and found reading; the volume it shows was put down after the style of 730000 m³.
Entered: 89.8858 m³
